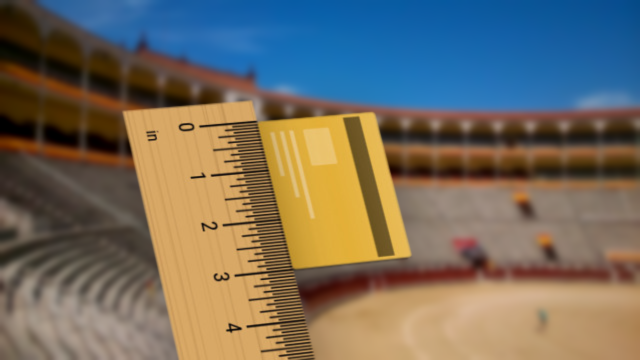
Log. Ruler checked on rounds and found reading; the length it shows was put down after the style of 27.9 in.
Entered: 3 in
